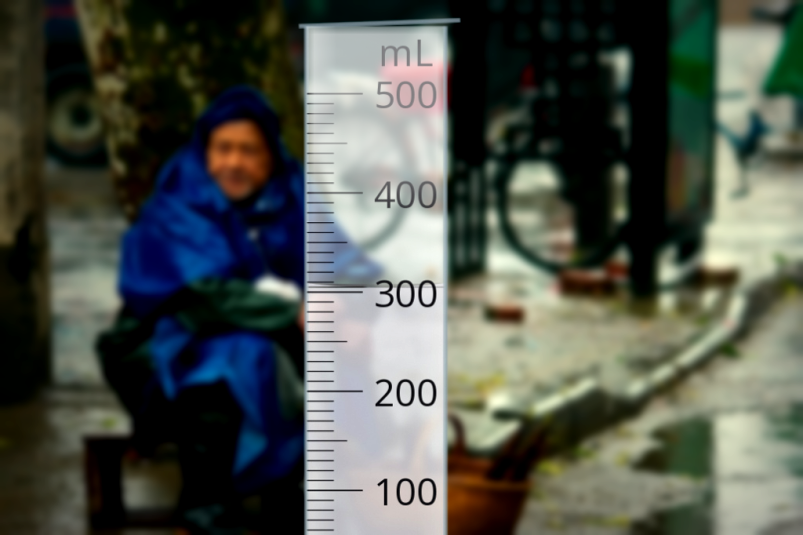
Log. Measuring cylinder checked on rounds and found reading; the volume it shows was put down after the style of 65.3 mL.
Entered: 305 mL
